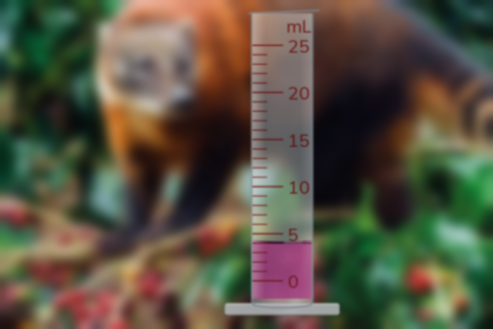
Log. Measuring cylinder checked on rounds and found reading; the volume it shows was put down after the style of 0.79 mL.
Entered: 4 mL
